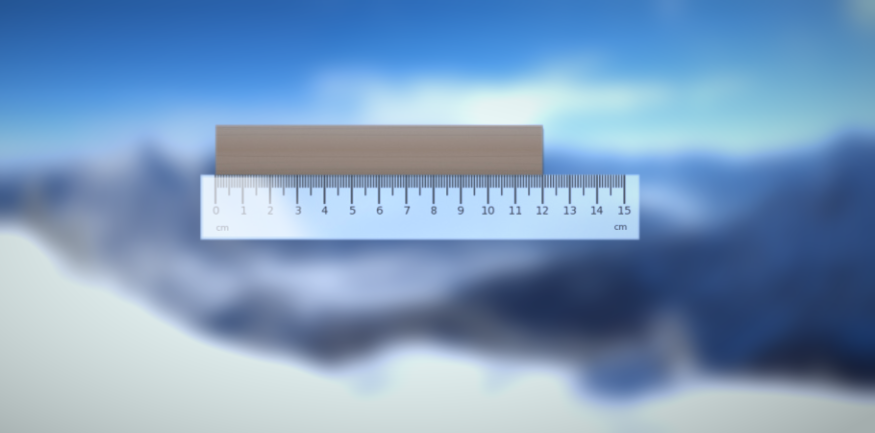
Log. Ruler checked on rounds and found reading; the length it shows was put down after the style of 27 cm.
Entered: 12 cm
